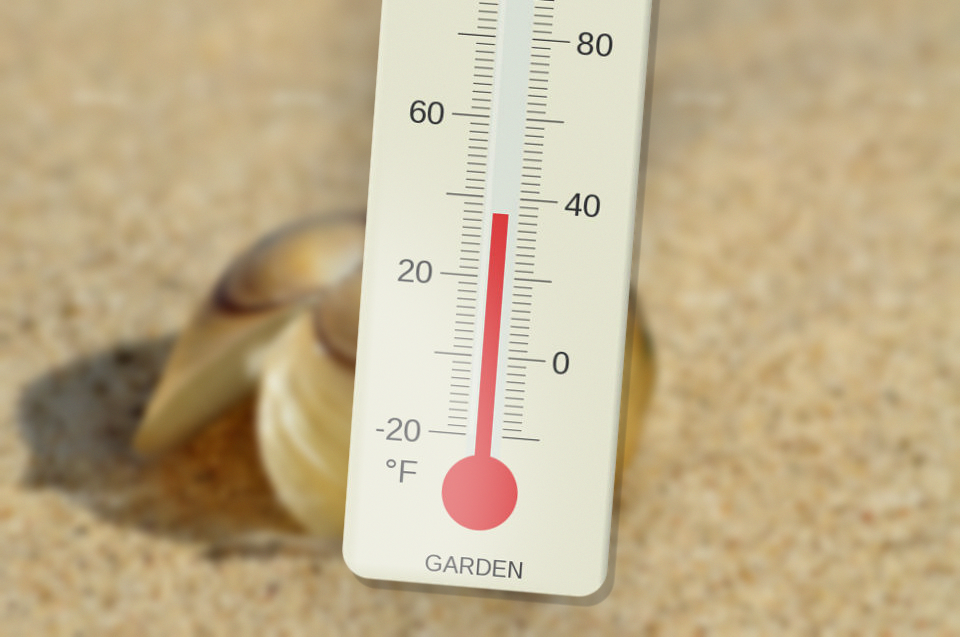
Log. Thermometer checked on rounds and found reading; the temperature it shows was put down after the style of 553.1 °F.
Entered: 36 °F
